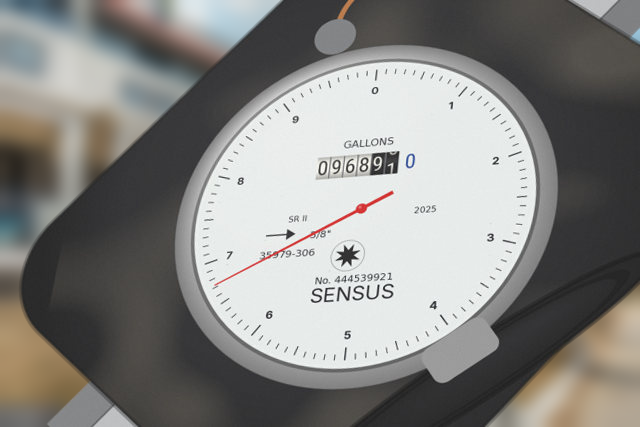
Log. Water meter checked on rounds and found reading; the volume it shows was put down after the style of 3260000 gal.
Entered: 968906.7 gal
